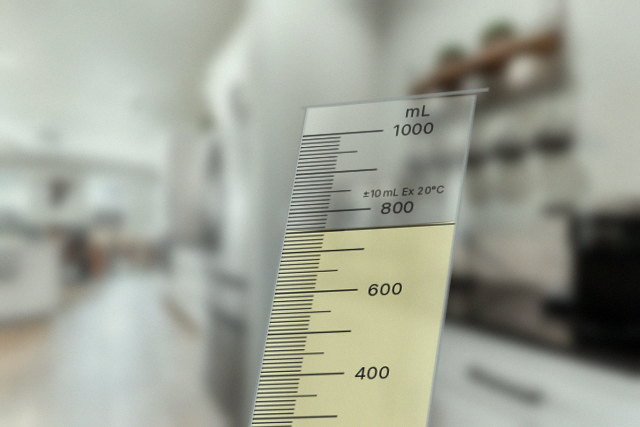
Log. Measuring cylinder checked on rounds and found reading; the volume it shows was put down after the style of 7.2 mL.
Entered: 750 mL
